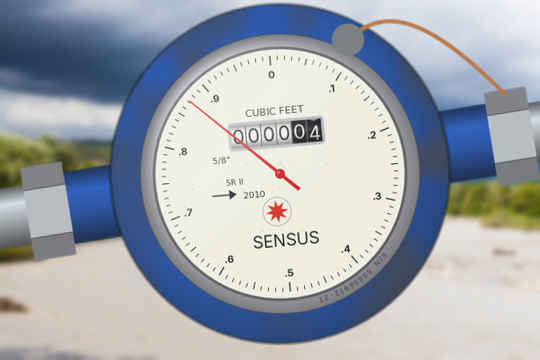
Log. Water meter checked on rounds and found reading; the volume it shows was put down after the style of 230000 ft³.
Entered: 3.87 ft³
